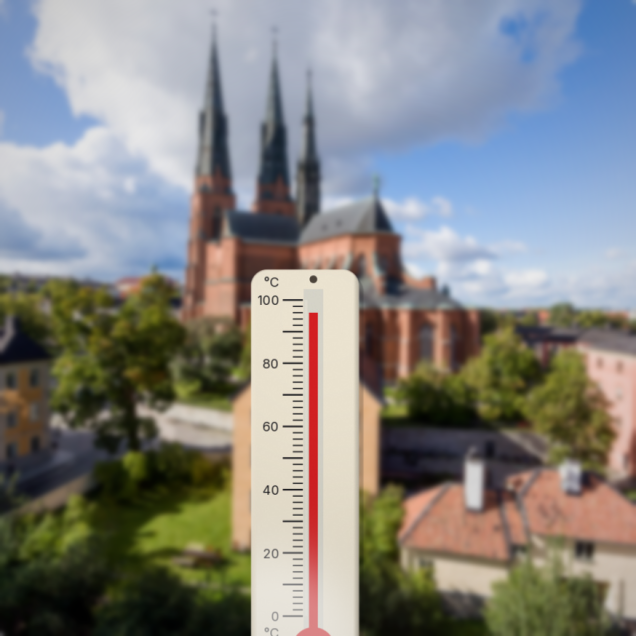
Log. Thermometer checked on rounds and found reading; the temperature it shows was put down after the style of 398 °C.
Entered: 96 °C
